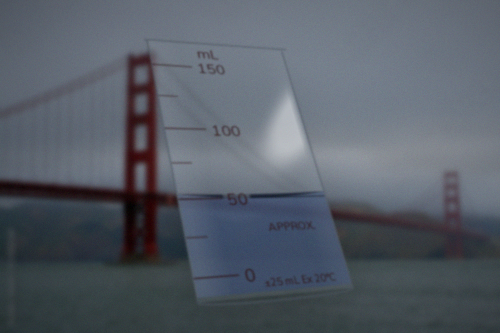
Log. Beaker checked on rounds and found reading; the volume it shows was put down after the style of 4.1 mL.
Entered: 50 mL
